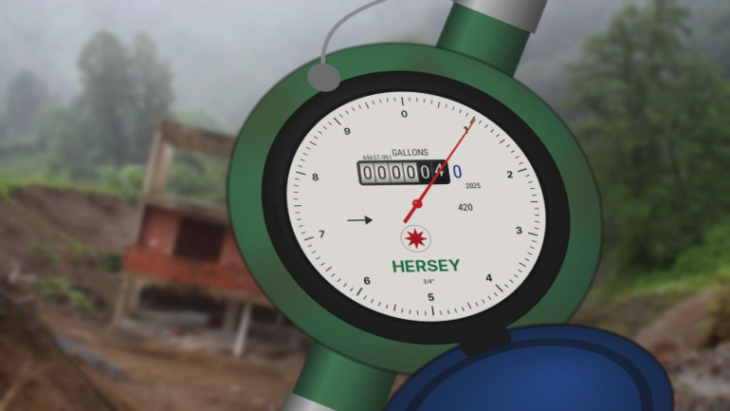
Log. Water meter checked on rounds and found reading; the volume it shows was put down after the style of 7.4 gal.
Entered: 41.0 gal
